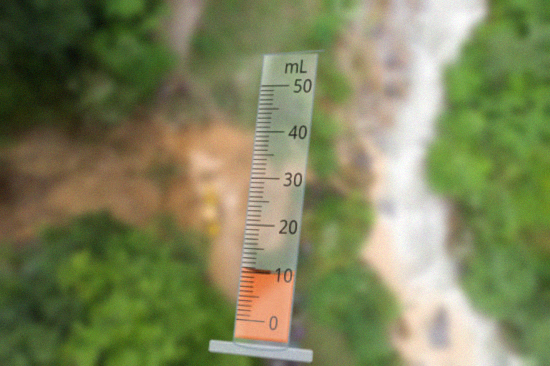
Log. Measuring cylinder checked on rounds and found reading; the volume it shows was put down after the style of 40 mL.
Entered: 10 mL
